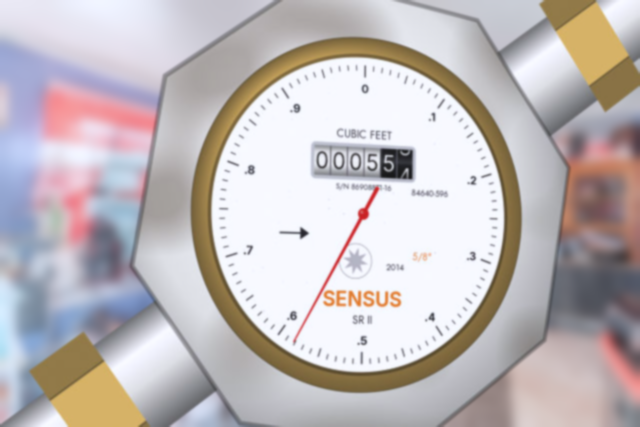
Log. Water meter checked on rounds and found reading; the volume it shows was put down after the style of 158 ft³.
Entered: 553.58 ft³
